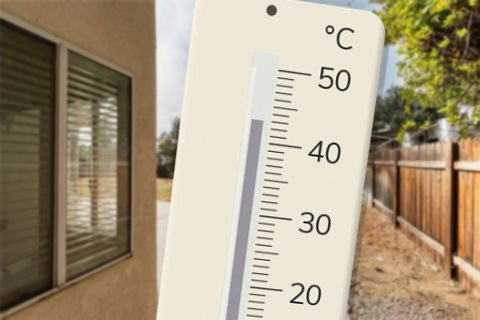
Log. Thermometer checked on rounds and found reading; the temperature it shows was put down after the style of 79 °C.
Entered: 43 °C
